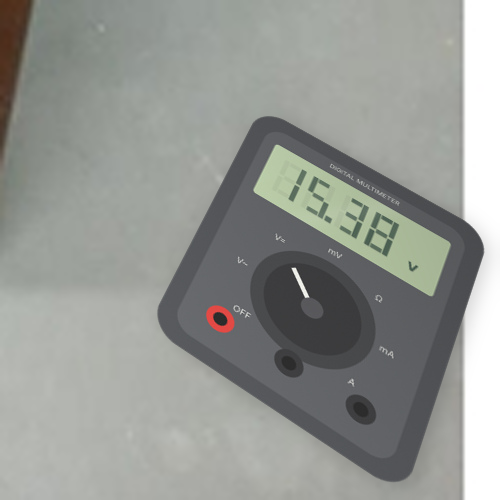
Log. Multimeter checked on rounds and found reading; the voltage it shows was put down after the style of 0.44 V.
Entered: 15.38 V
